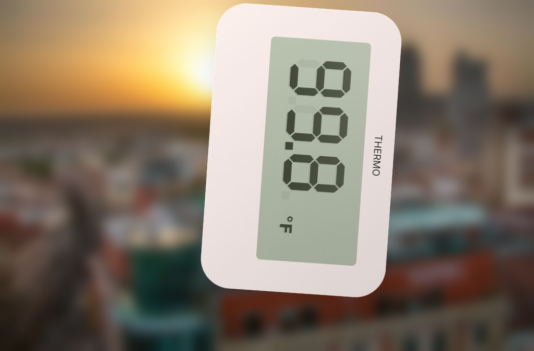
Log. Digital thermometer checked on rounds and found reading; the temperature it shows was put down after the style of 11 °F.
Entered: 99.8 °F
